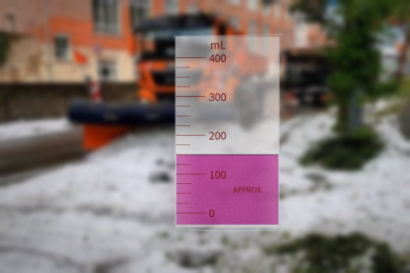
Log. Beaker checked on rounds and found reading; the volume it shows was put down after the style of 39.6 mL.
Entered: 150 mL
